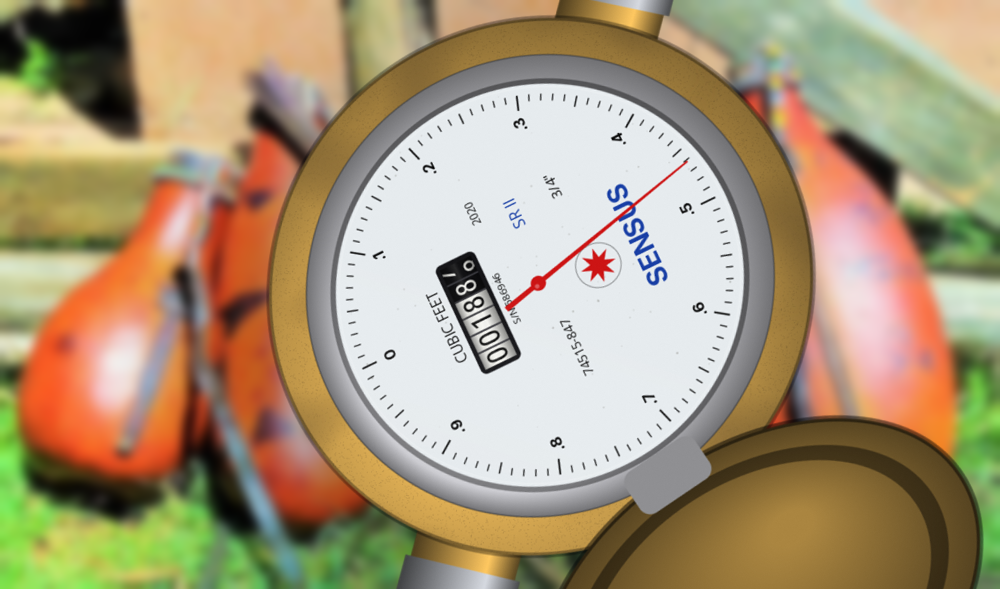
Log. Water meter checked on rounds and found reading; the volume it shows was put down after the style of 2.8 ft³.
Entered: 1887.46 ft³
